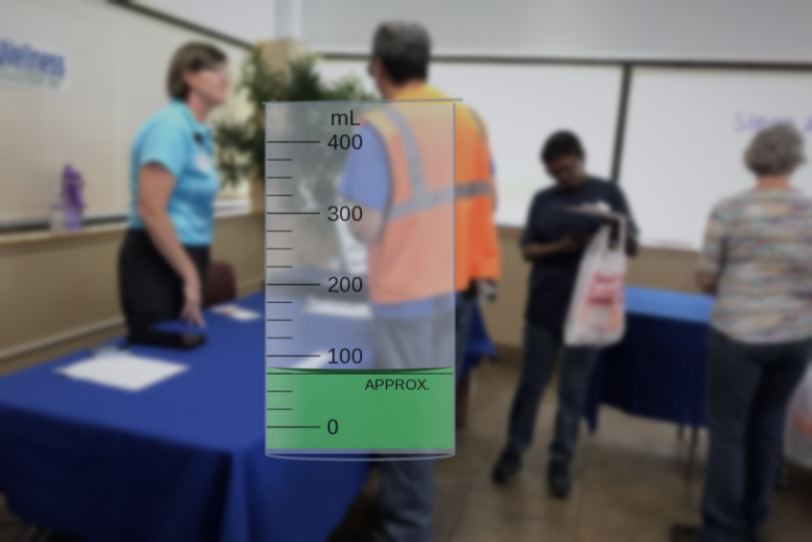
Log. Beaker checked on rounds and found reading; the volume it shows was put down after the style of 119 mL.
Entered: 75 mL
